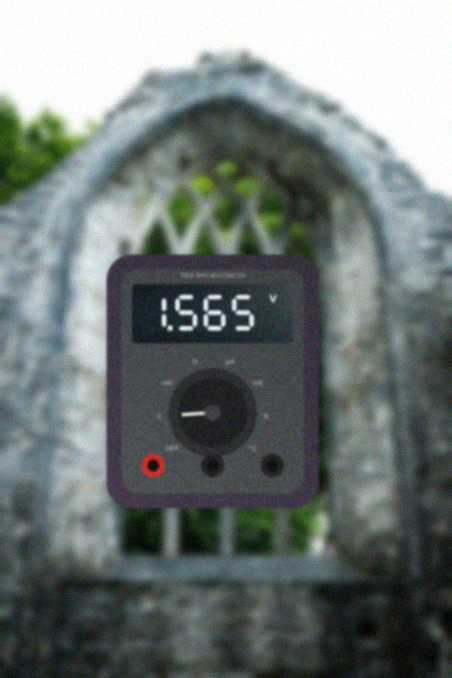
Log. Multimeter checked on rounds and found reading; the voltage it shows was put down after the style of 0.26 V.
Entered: 1.565 V
